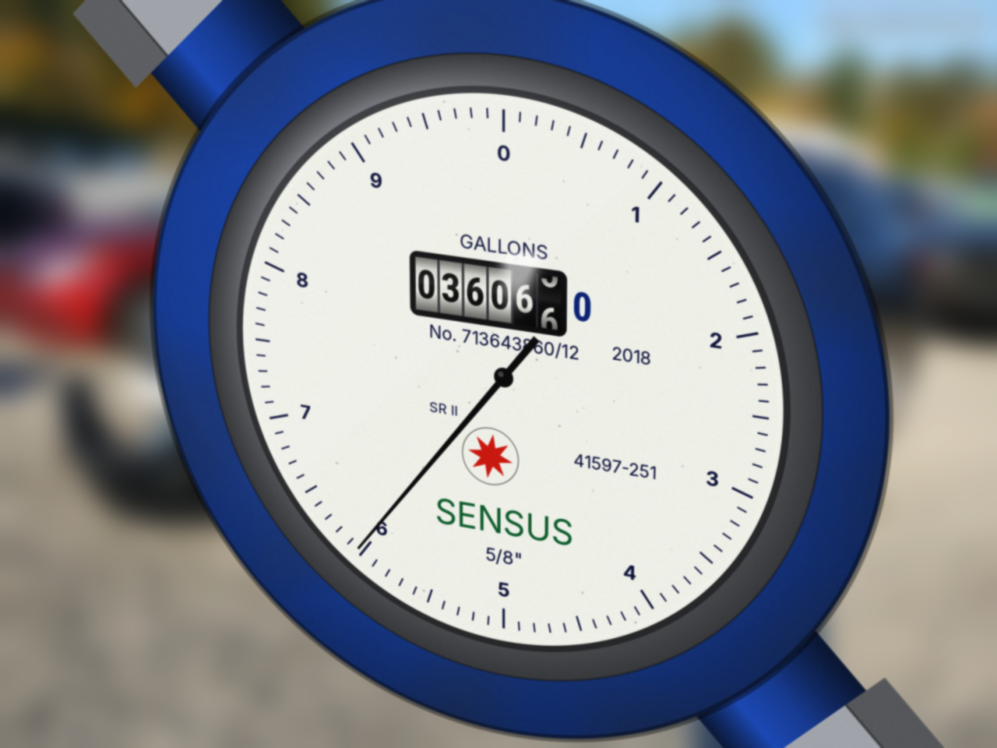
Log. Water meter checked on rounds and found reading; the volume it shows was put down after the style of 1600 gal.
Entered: 360656.0 gal
